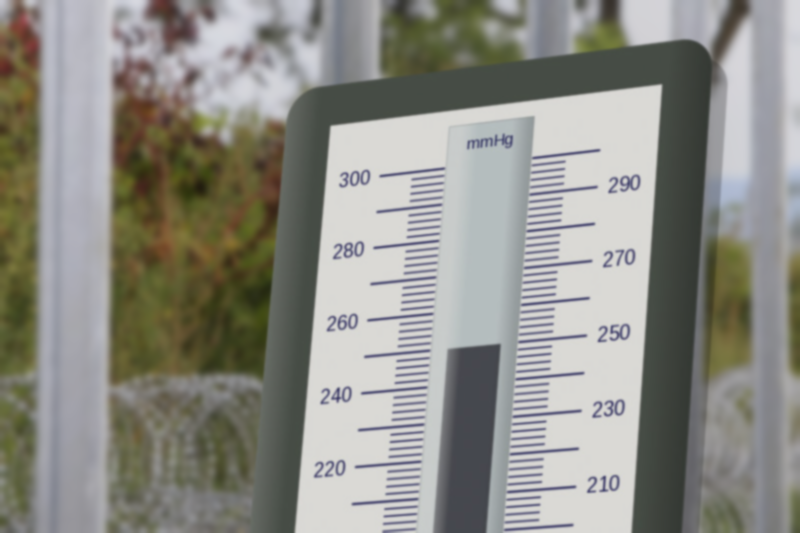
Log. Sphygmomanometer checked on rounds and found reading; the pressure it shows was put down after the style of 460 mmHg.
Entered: 250 mmHg
